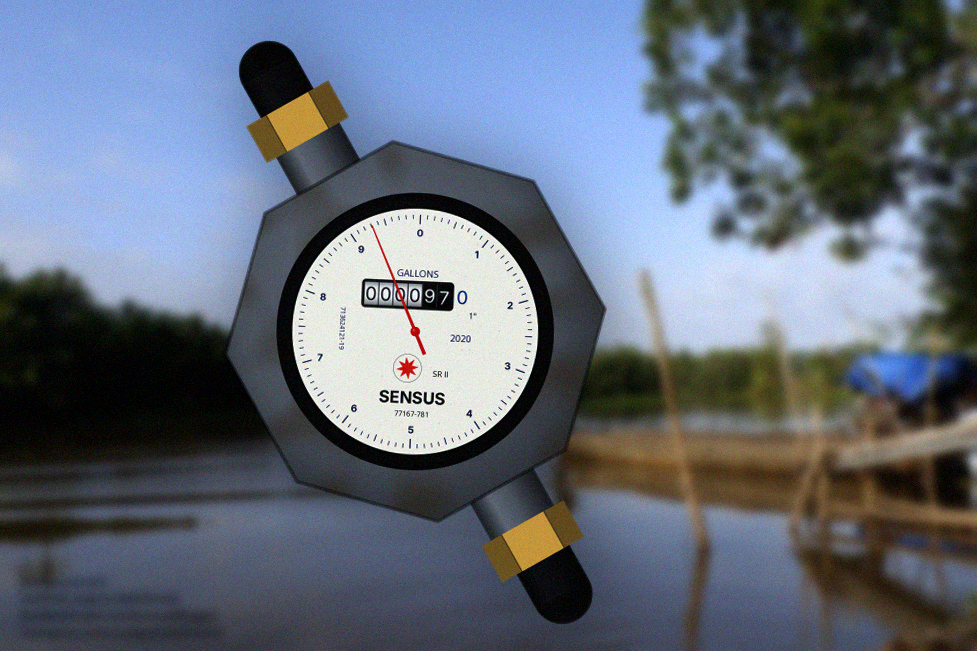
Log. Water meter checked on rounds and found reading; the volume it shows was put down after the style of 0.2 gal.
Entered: 969.3 gal
